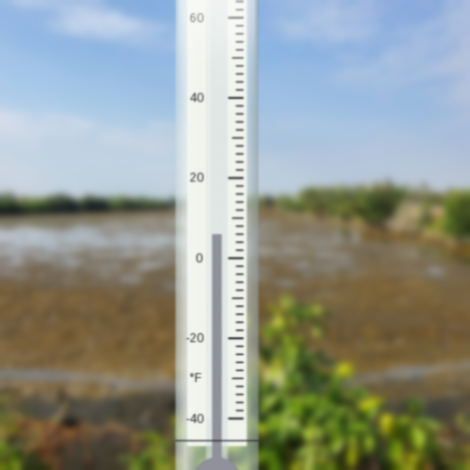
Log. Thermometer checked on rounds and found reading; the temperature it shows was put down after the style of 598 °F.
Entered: 6 °F
